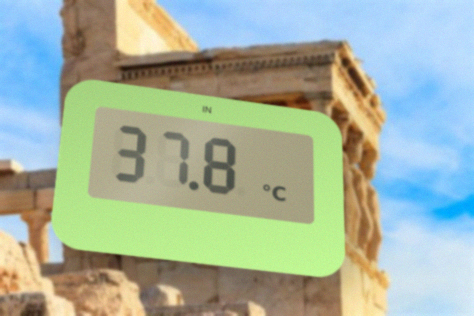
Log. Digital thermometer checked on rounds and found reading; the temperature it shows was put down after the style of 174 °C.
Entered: 37.8 °C
